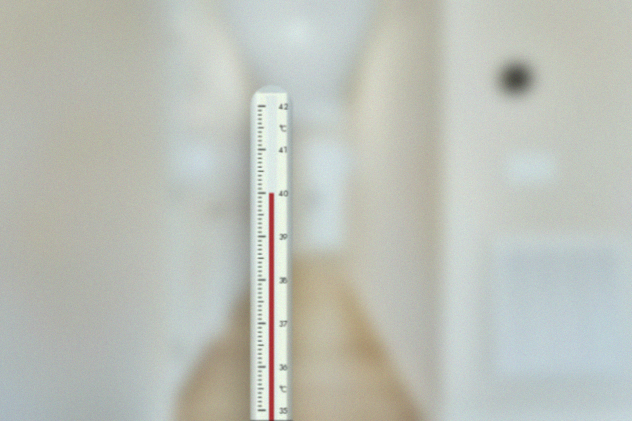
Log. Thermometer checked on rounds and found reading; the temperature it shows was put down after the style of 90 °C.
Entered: 40 °C
